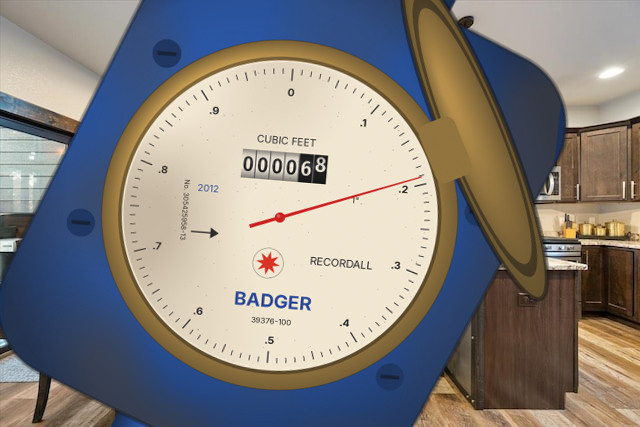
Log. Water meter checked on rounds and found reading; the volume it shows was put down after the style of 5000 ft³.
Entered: 68.19 ft³
